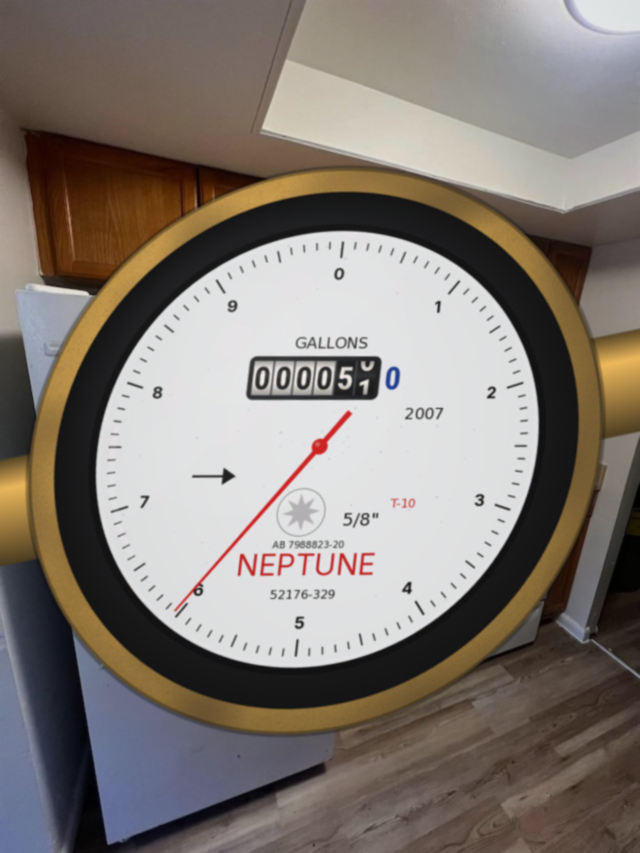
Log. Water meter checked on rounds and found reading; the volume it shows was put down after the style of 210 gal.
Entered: 506.0 gal
